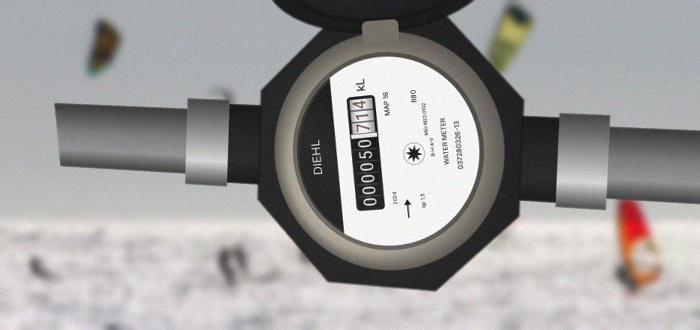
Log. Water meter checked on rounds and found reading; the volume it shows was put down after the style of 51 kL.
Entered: 50.714 kL
